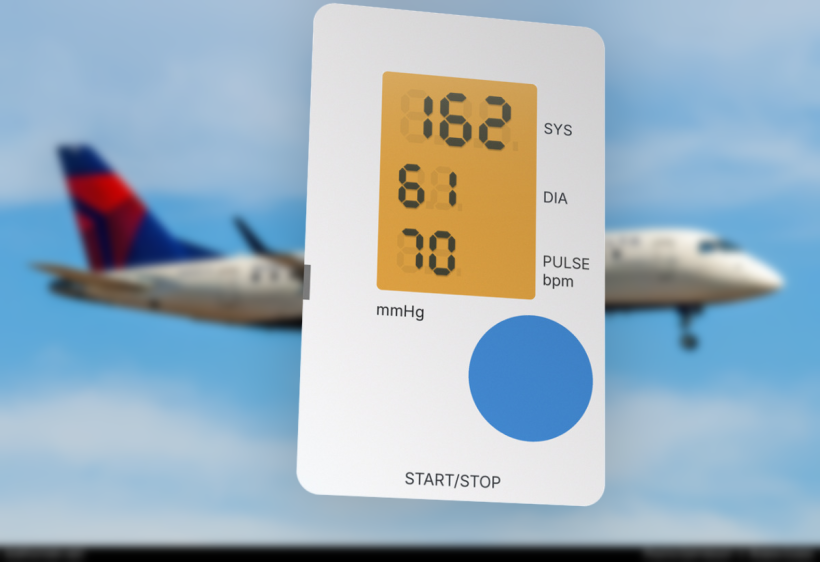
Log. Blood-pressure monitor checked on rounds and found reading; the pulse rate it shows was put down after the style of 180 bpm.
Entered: 70 bpm
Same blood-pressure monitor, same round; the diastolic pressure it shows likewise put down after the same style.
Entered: 61 mmHg
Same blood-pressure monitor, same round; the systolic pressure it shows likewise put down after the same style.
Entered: 162 mmHg
